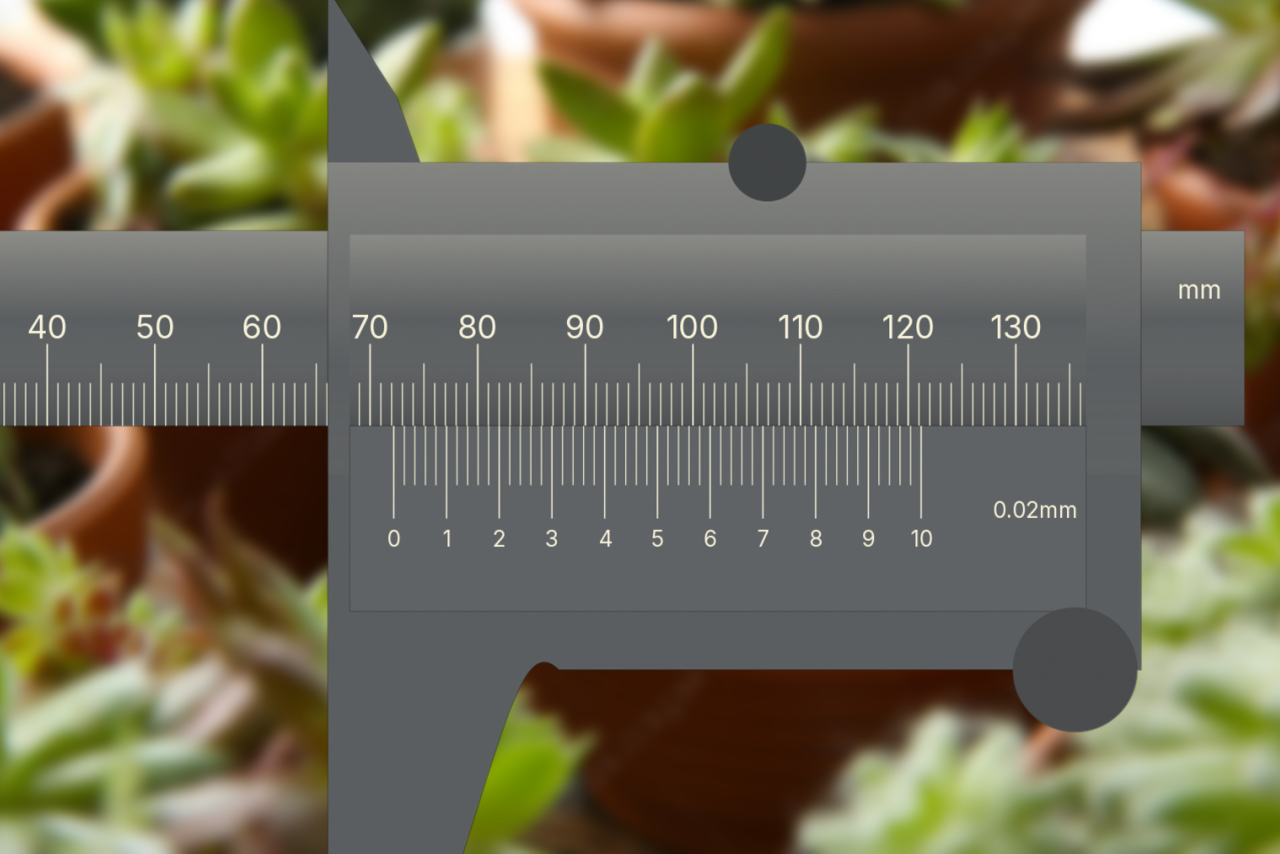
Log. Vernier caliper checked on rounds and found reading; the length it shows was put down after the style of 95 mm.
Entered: 72.2 mm
